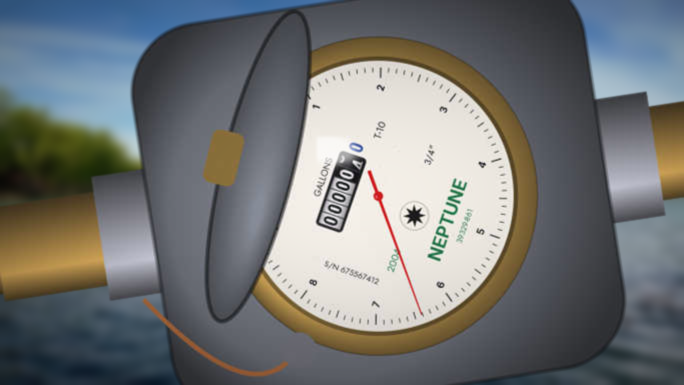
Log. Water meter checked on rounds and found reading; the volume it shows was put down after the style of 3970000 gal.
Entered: 36.4 gal
